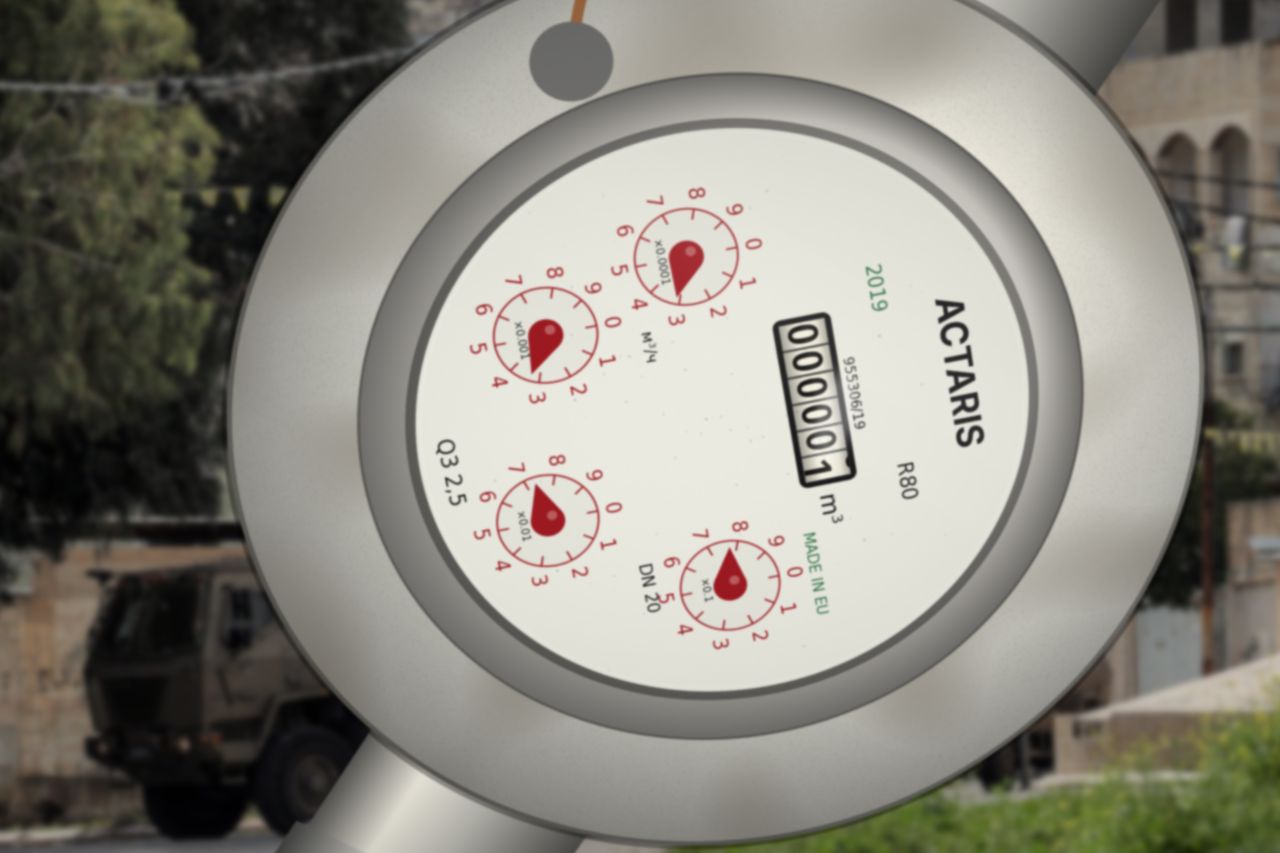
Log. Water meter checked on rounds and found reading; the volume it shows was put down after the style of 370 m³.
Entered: 0.7733 m³
